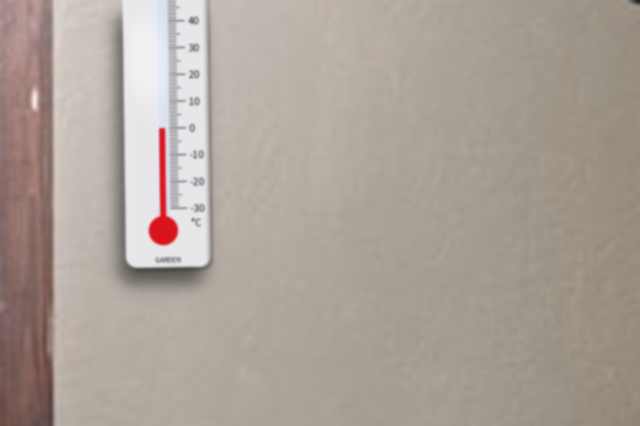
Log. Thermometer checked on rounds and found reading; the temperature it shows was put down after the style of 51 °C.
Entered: 0 °C
